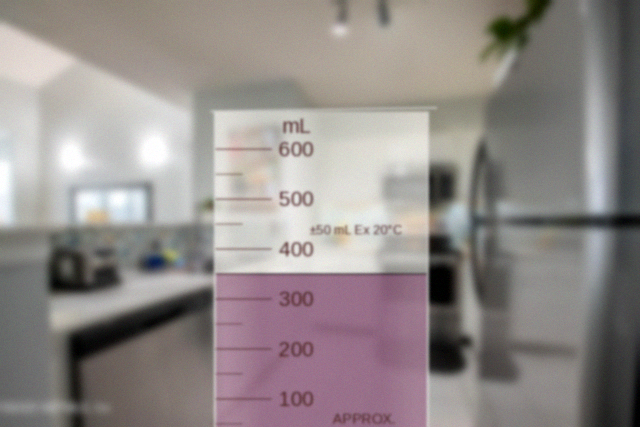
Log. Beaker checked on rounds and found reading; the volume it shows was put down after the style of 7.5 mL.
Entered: 350 mL
